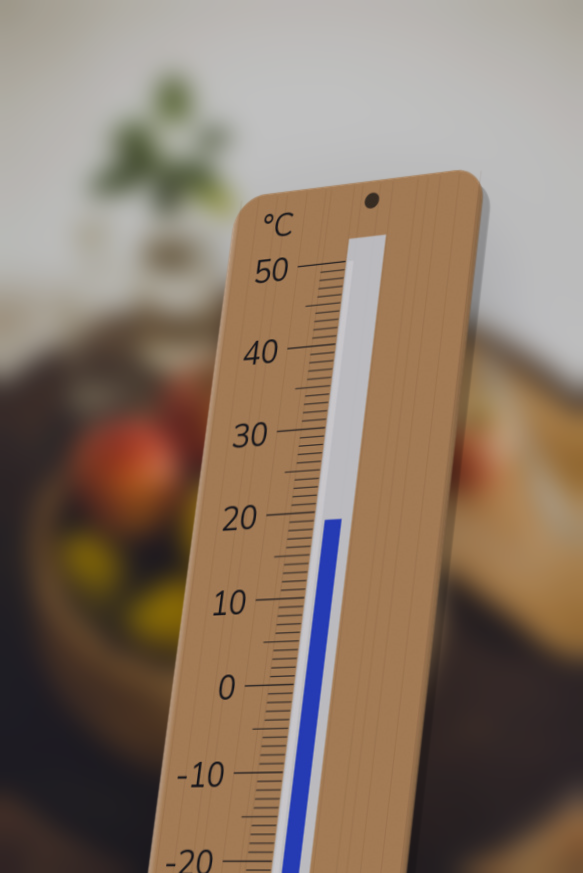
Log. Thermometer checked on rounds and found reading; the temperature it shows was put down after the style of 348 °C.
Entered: 19 °C
